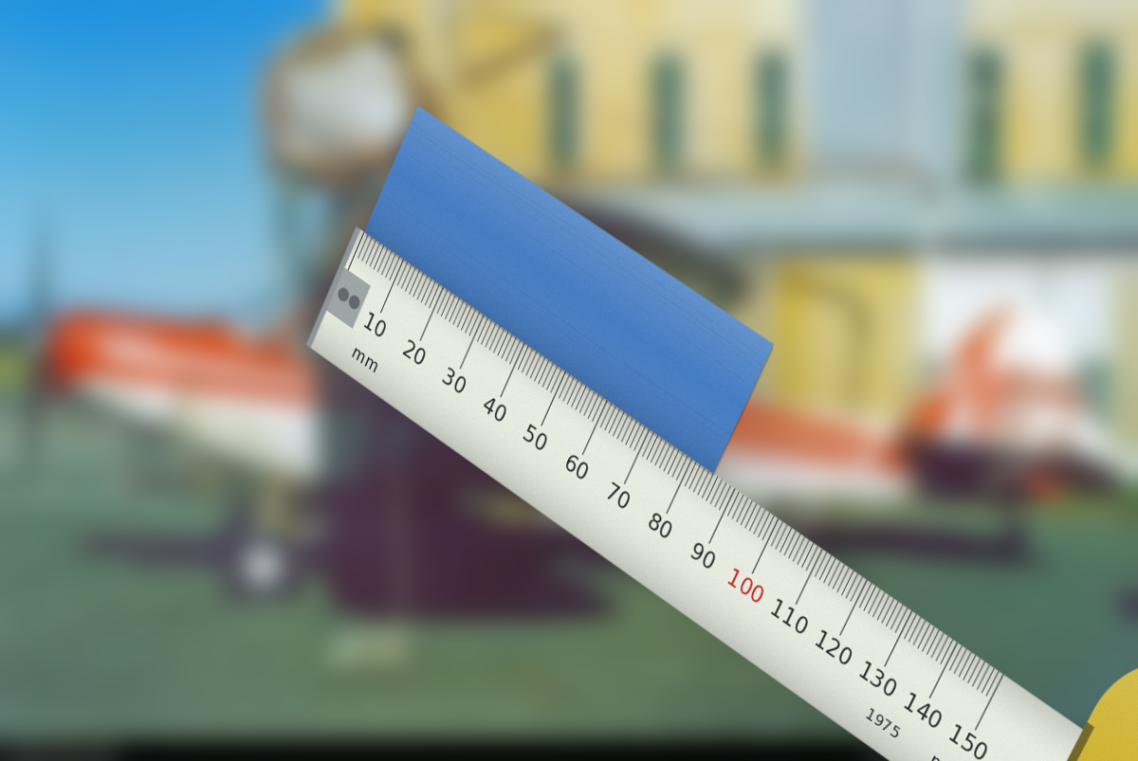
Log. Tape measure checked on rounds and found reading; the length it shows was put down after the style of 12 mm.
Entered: 85 mm
